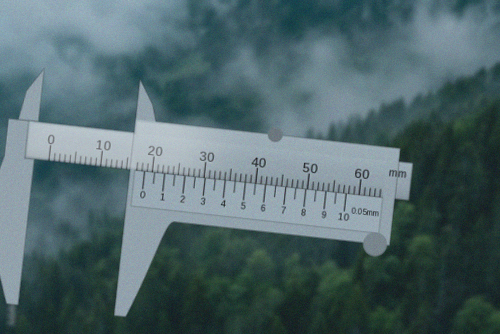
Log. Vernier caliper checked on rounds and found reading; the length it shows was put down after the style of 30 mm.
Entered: 18.5 mm
